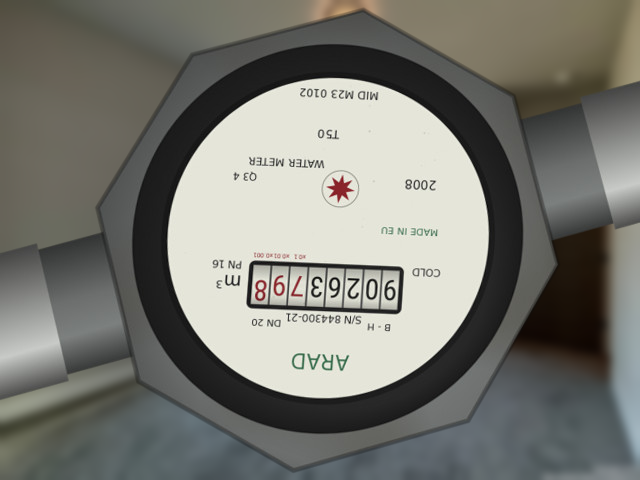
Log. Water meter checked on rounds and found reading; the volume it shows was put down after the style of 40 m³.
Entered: 90263.798 m³
